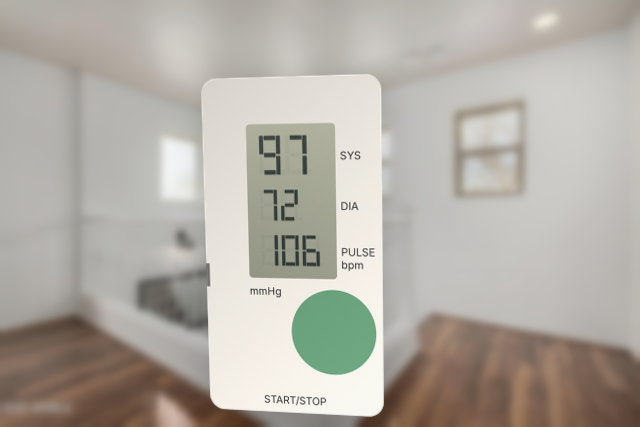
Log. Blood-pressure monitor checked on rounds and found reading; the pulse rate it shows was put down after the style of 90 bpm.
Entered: 106 bpm
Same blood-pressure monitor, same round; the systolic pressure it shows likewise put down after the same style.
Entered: 97 mmHg
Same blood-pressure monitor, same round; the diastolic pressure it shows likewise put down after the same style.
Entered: 72 mmHg
